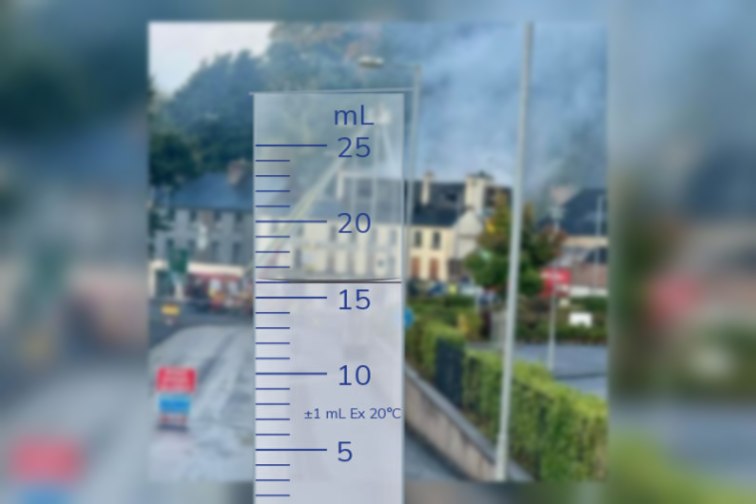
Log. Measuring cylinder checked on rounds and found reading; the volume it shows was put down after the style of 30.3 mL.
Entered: 16 mL
